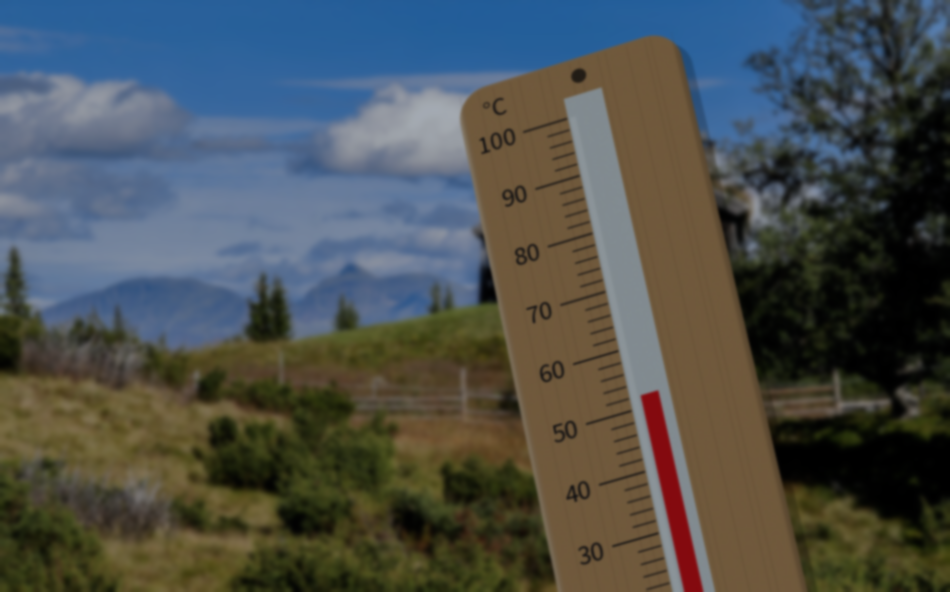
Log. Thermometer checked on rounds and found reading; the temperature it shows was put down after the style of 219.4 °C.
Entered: 52 °C
